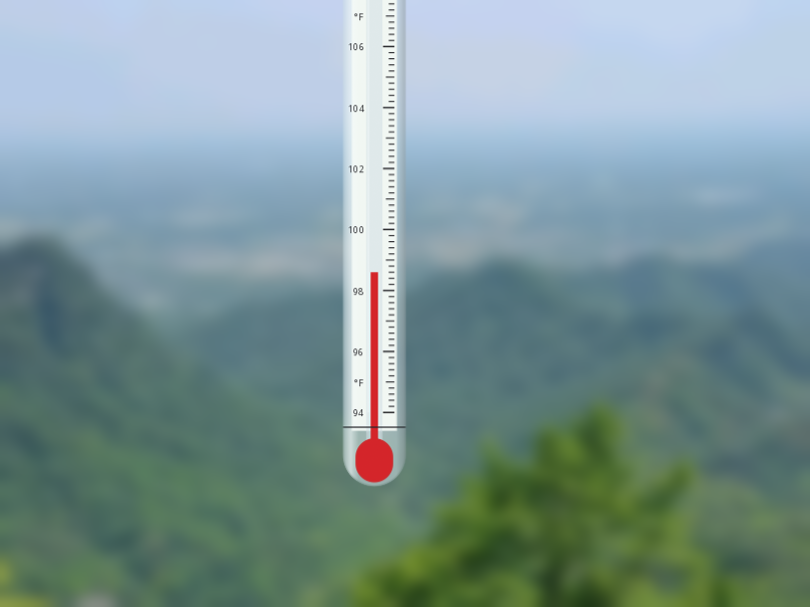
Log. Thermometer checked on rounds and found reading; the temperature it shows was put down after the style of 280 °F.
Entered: 98.6 °F
